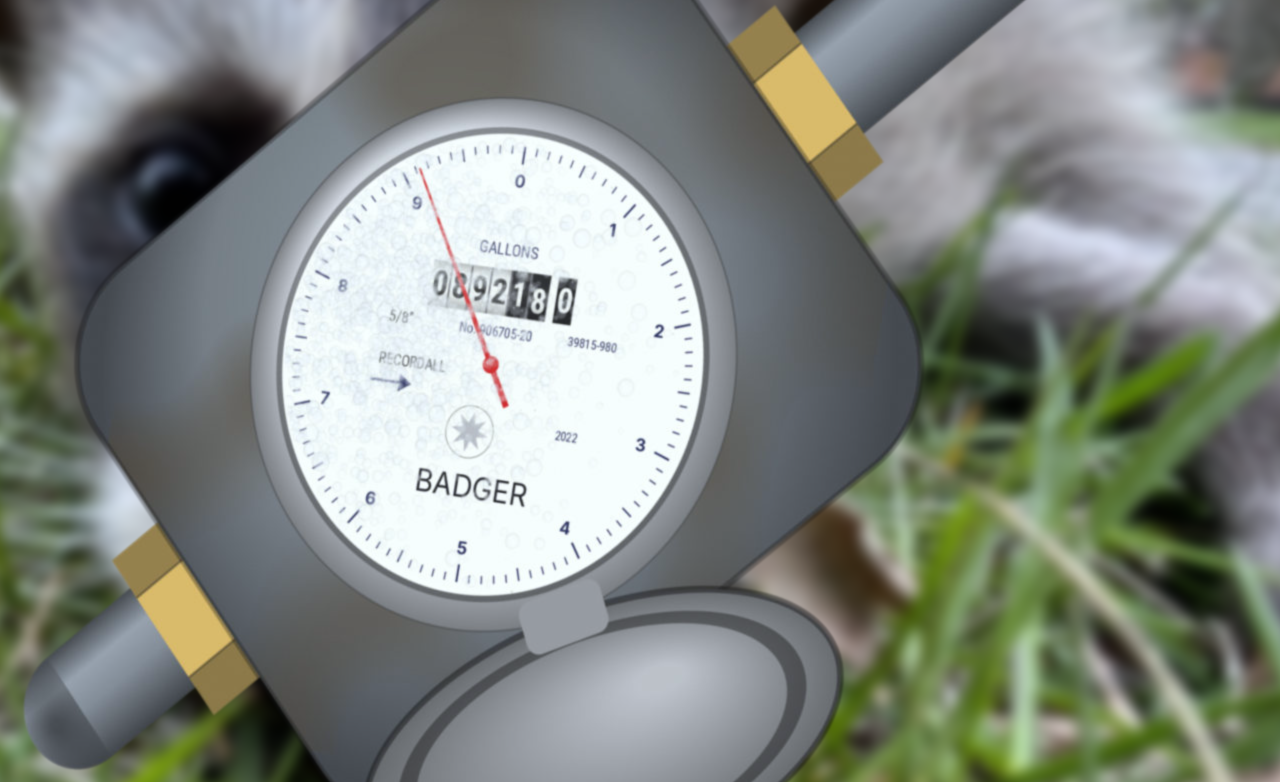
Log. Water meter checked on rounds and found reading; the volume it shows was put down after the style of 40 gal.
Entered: 892179.1 gal
